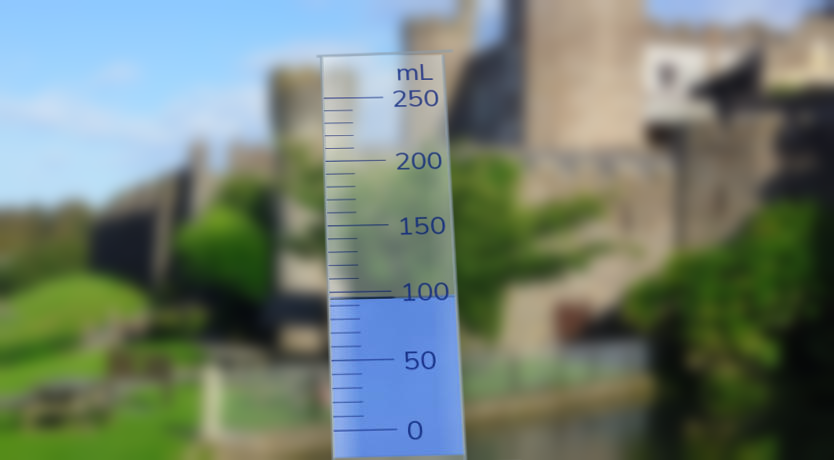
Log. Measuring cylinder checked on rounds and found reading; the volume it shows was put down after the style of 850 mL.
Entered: 95 mL
